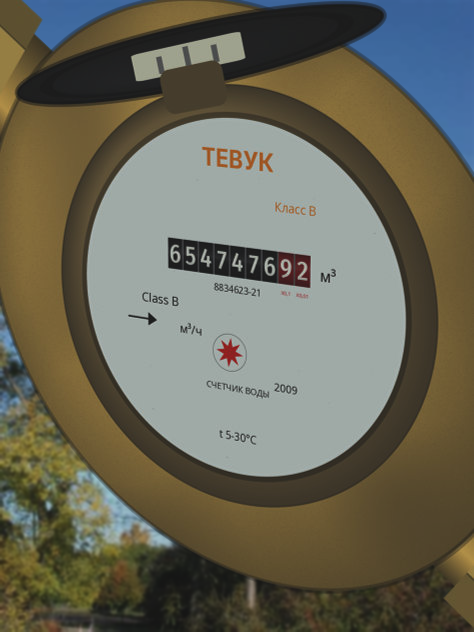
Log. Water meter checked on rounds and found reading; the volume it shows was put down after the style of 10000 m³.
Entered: 6547476.92 m³
